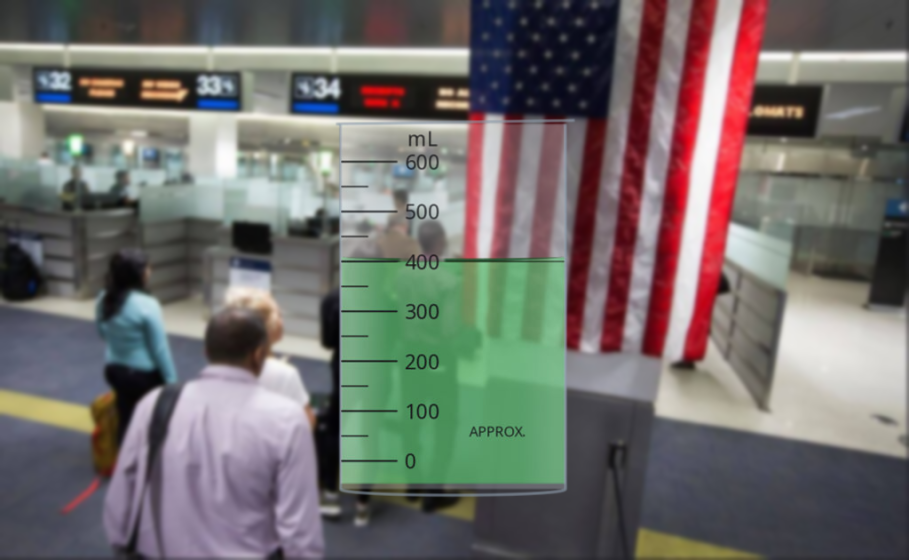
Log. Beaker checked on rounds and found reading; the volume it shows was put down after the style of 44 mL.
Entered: 400 mL
